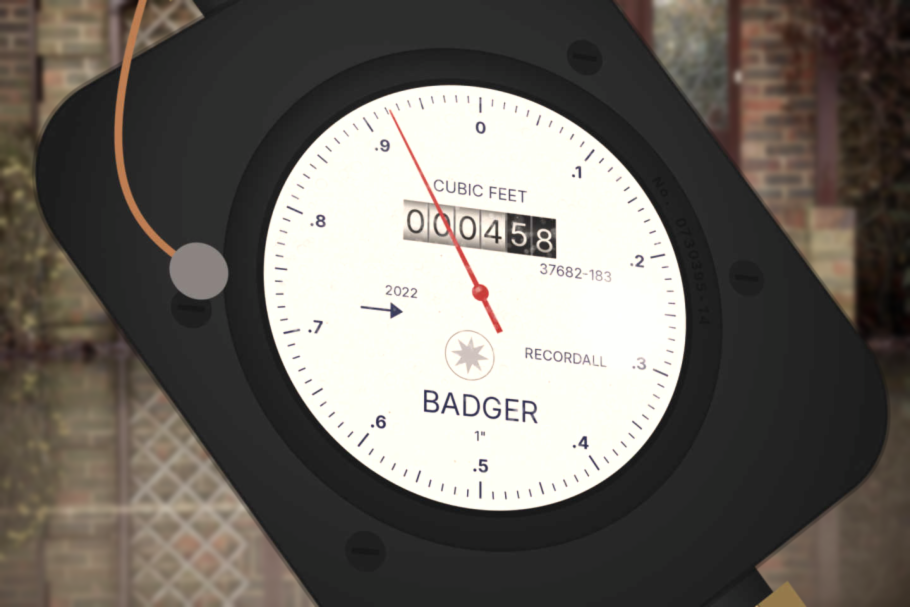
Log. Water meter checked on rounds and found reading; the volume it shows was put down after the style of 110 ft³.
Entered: 457.92 ft³
